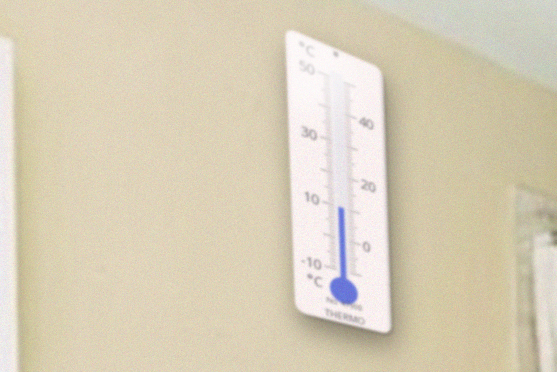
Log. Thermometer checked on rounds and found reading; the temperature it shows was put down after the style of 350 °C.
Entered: 10 °C
